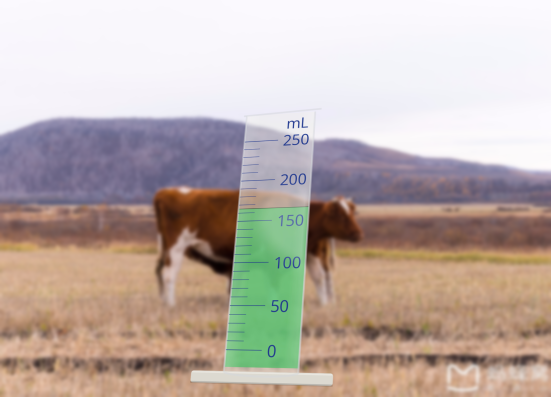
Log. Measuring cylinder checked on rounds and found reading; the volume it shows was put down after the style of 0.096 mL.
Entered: 165 mL
